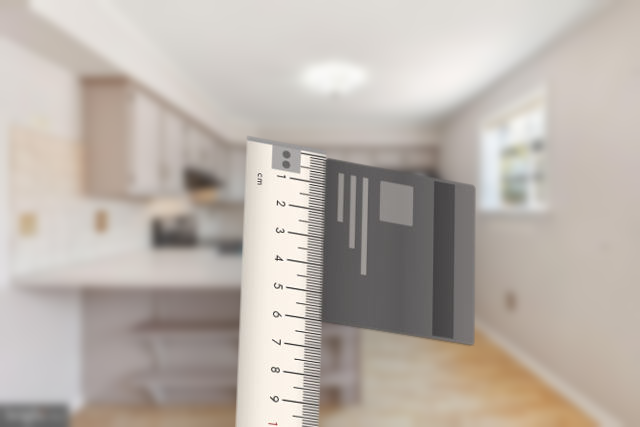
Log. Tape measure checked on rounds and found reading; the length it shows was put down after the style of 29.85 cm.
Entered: 6 cm
